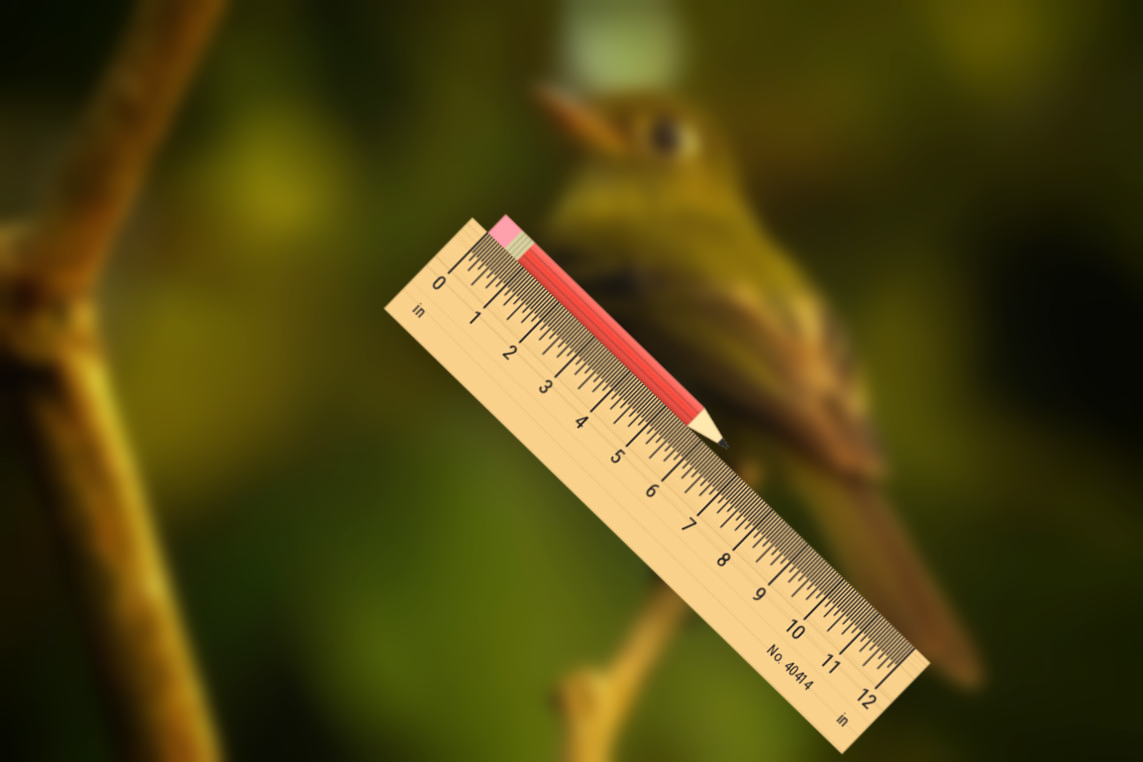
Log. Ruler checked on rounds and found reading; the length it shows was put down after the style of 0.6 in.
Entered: 6.5 in
